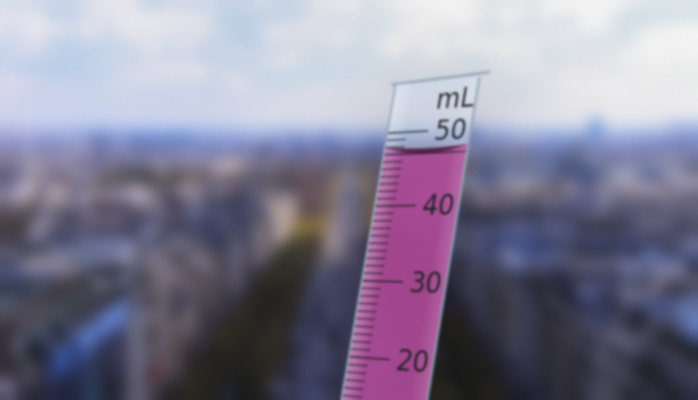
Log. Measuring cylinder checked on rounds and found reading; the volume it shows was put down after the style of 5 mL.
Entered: 47 mL
